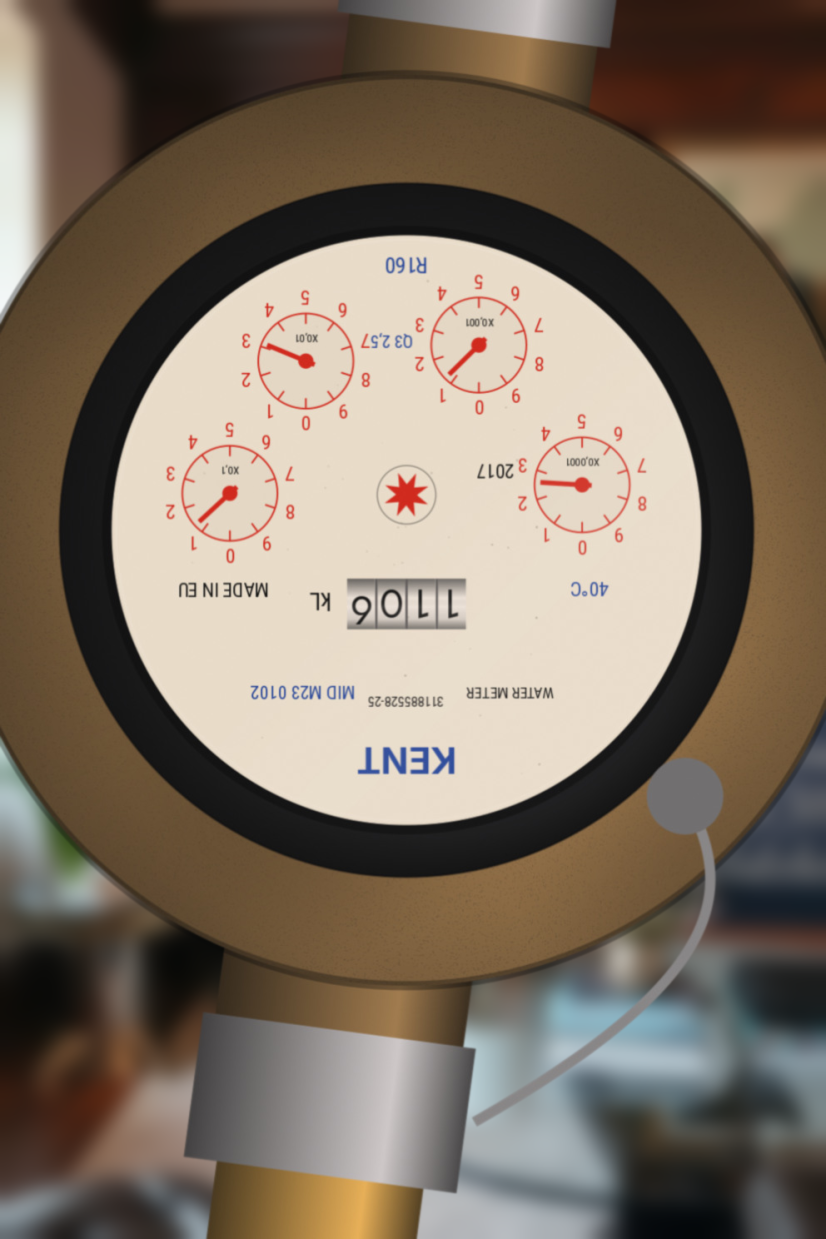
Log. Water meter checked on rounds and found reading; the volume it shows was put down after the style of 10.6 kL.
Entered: 1106.1312 kL
